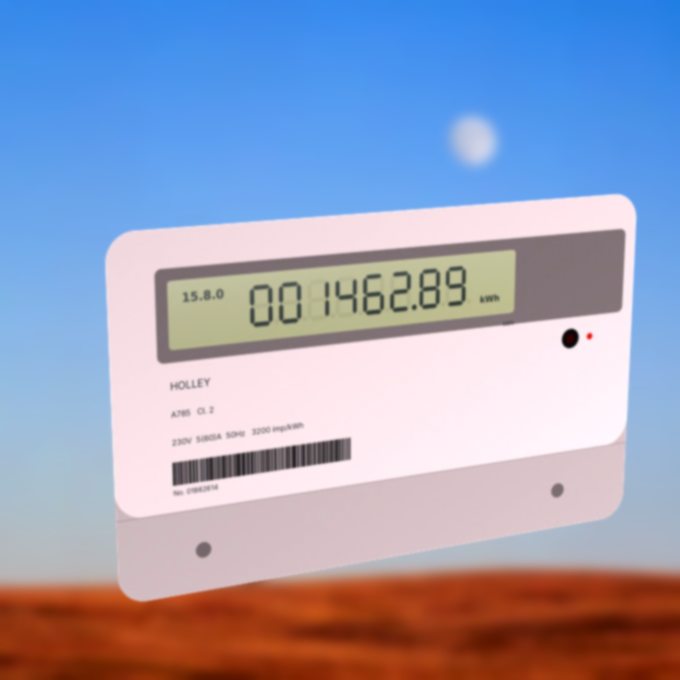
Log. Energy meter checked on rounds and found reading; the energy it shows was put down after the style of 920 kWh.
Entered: 1462.89 kWh
